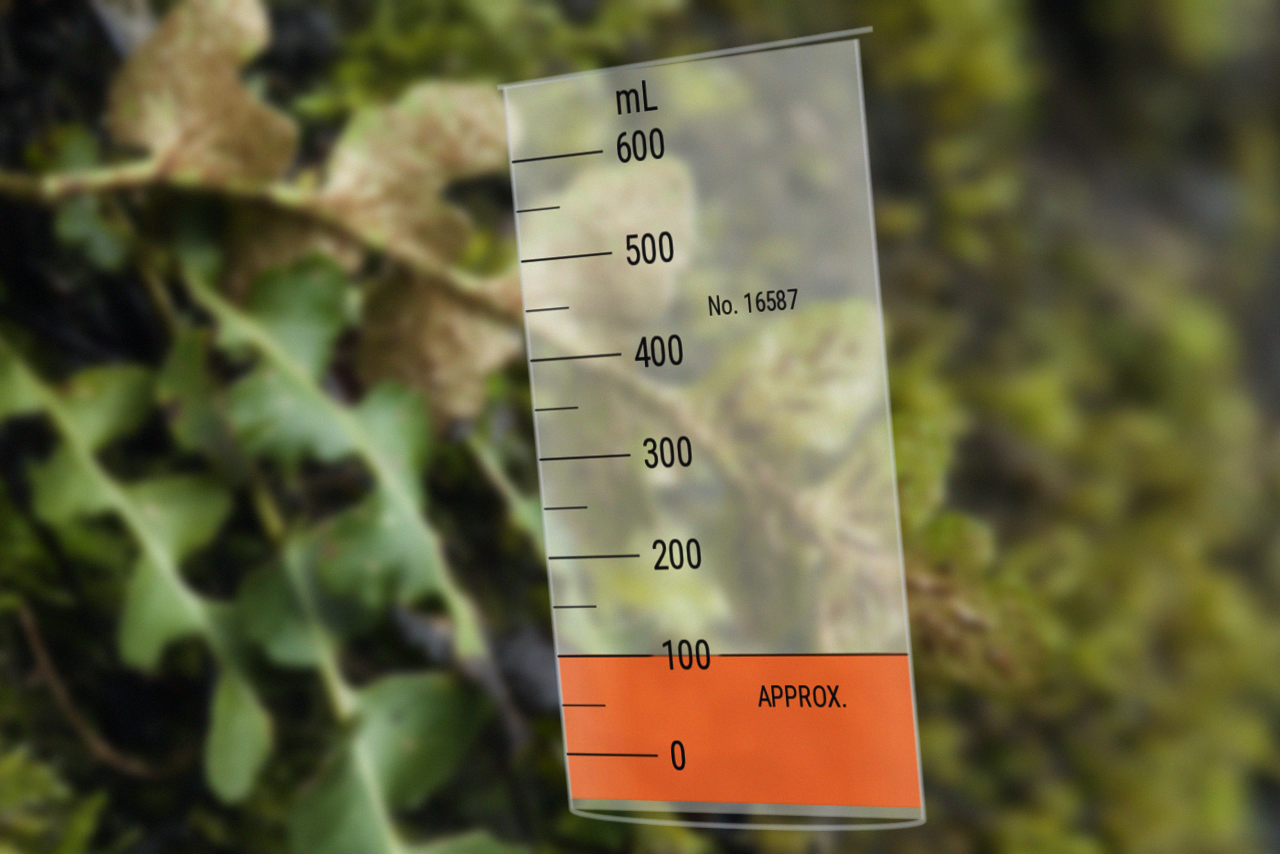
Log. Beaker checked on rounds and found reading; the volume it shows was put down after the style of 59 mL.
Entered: 100 mL
